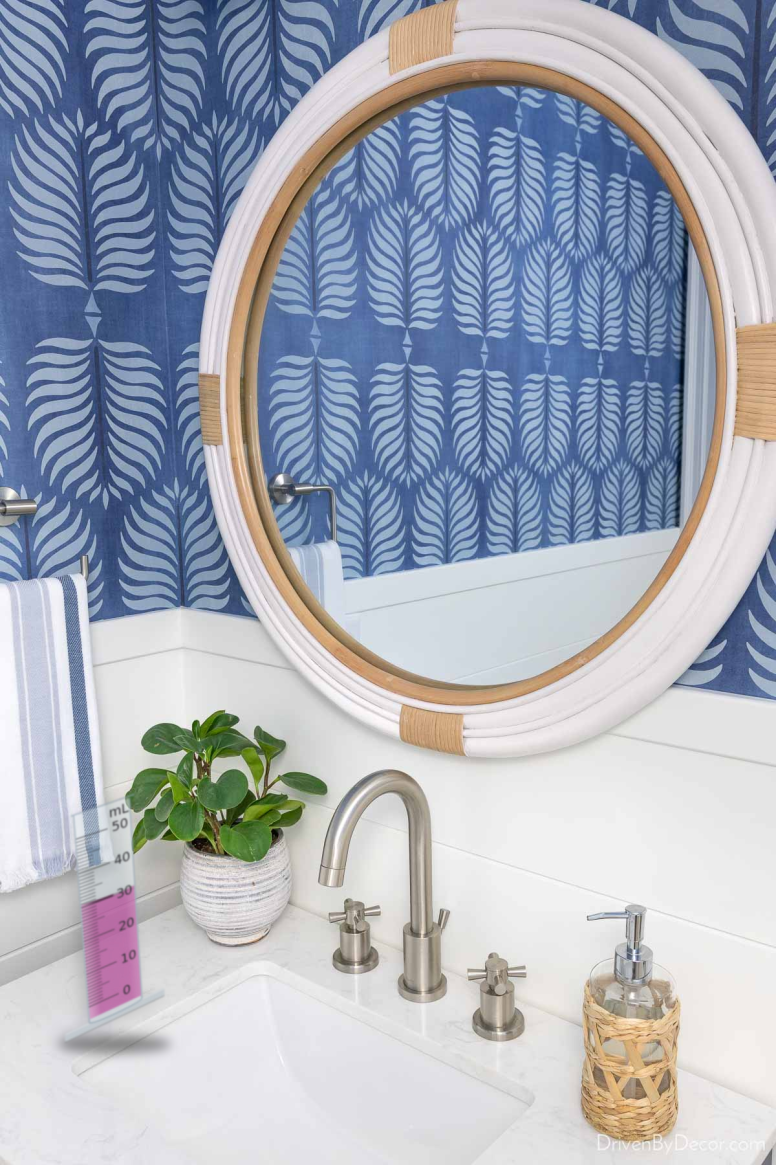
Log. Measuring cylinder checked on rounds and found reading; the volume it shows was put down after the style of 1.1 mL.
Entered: 30 mL
